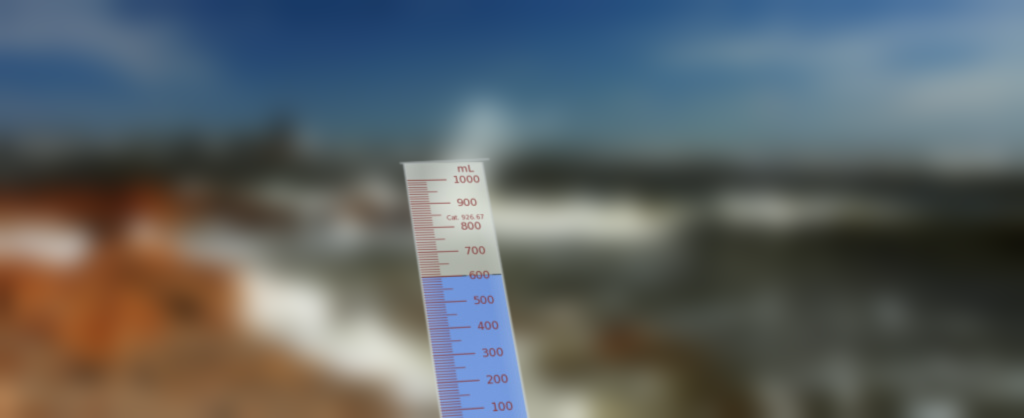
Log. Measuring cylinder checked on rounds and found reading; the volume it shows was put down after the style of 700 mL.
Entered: 600 mL
